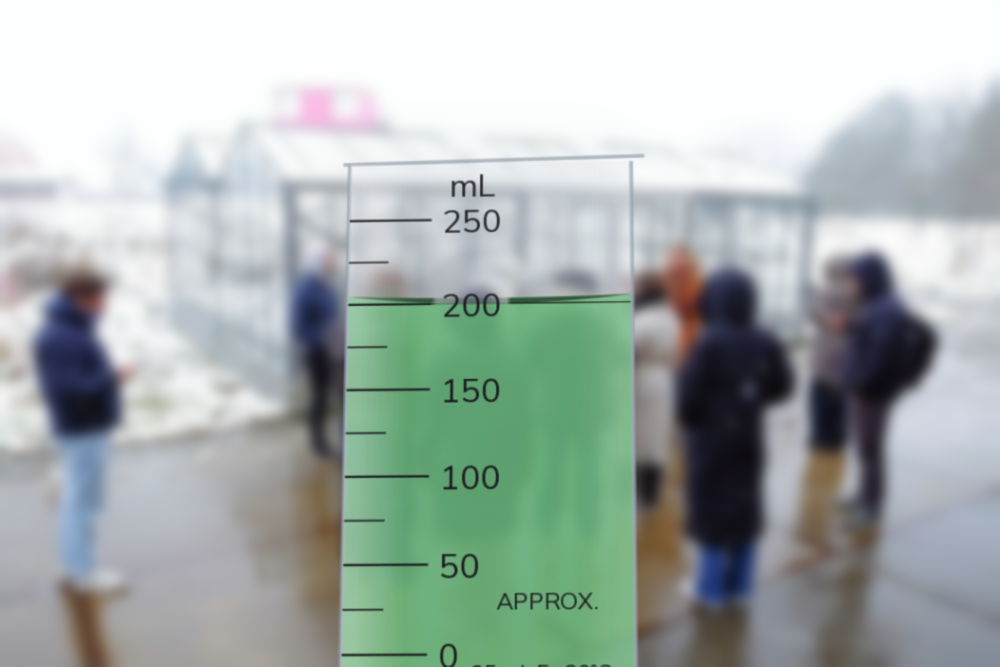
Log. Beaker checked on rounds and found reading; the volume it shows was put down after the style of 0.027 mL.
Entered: 200 mL
